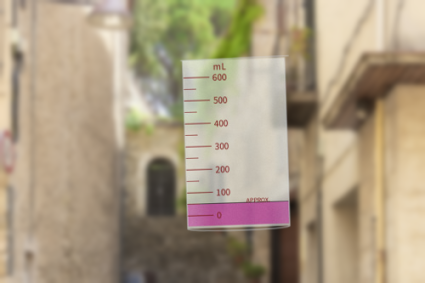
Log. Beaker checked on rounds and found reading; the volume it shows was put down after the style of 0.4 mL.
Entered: 50 mL
